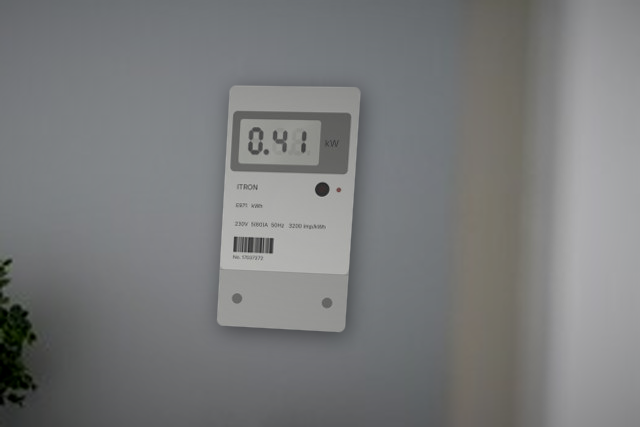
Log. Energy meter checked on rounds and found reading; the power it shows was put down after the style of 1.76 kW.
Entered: 0.41 kW
